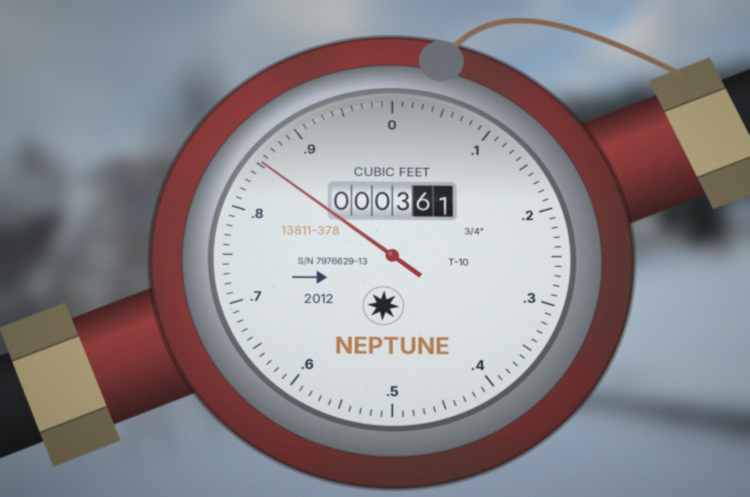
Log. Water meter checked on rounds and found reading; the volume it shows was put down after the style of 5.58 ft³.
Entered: 360.85 ft³
